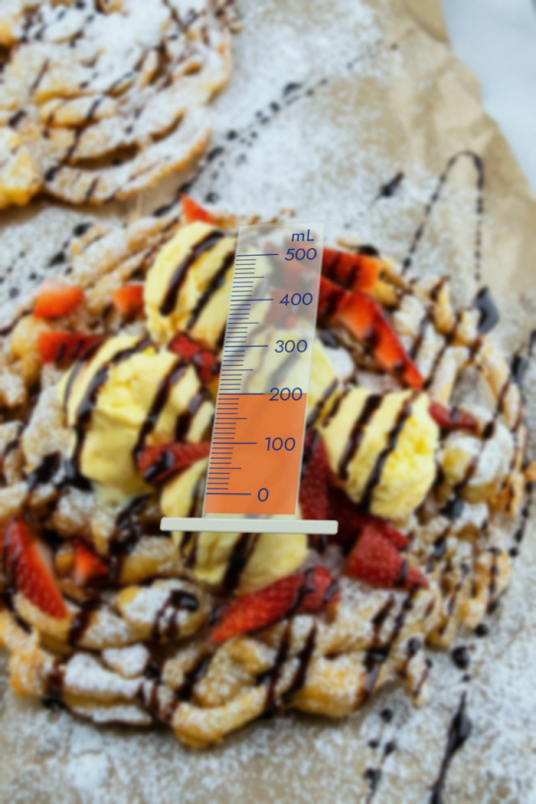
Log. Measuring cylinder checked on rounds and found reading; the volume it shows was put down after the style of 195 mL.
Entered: 200 mL
